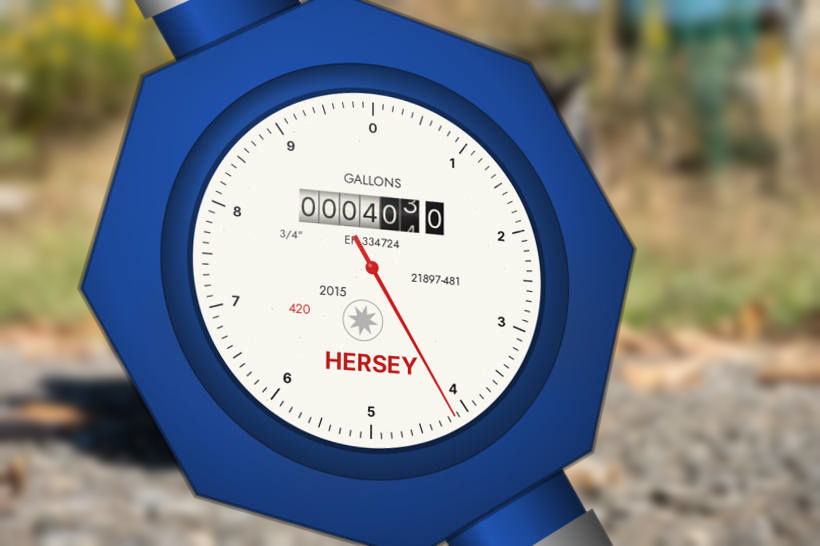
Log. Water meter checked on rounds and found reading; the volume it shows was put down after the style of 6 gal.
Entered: 4034.1 gal
